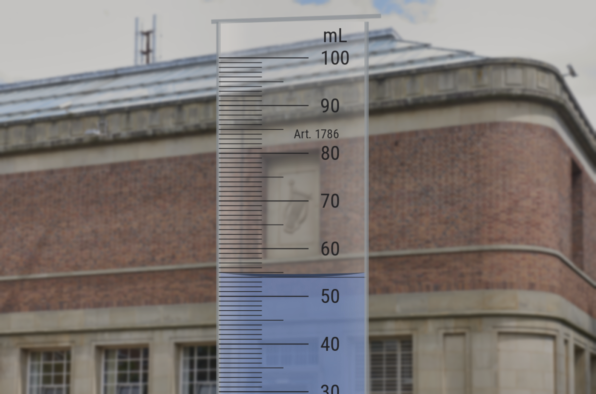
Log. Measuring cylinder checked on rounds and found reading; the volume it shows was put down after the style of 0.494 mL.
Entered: 54 mL
